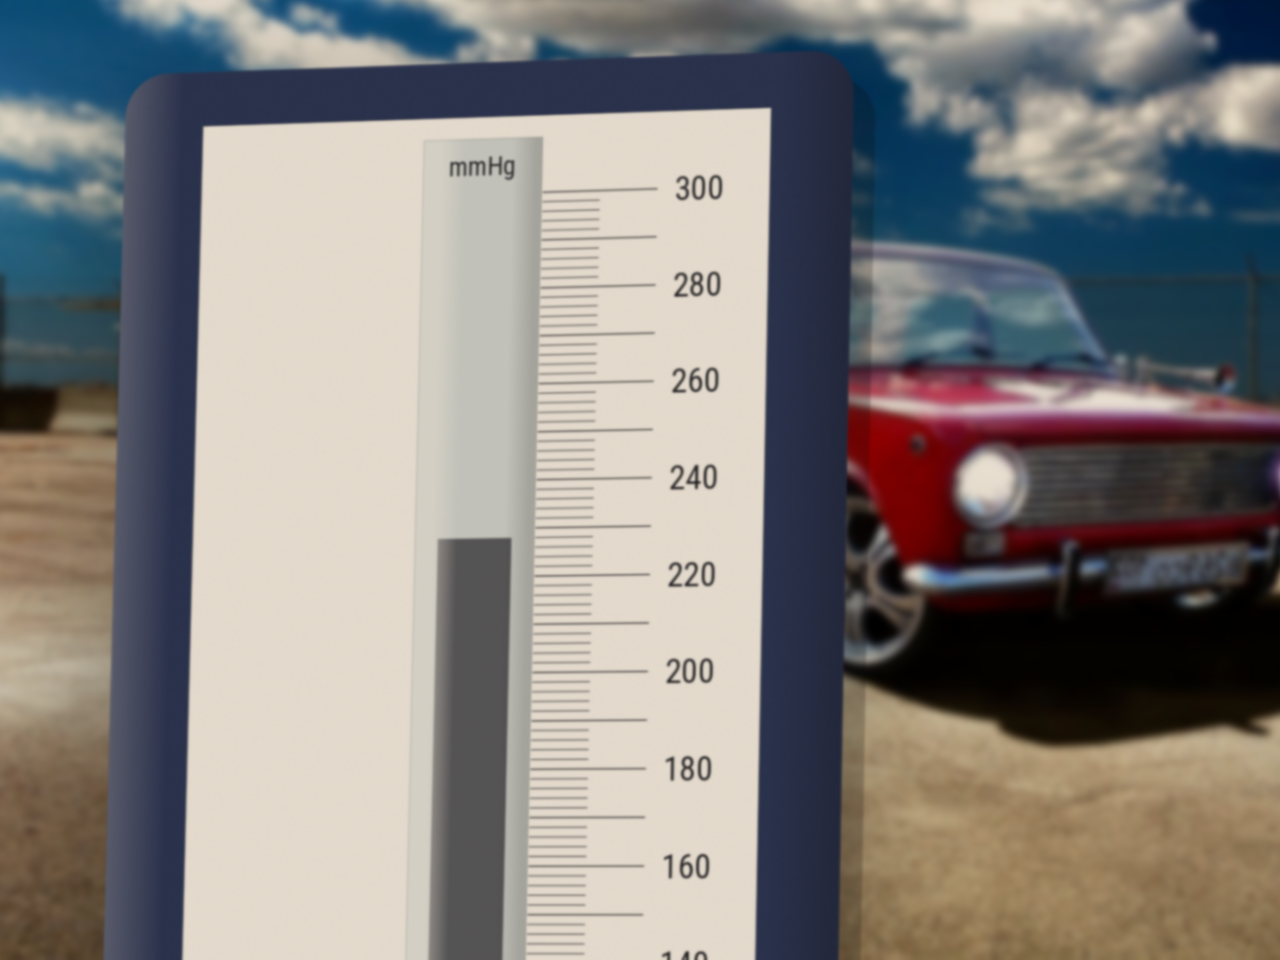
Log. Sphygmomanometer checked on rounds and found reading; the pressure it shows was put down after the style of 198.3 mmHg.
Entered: 228 mmHg
